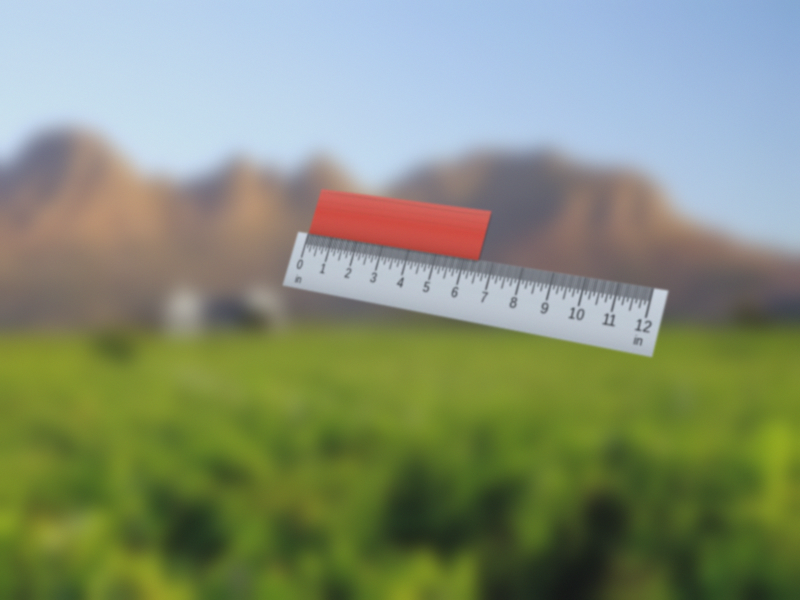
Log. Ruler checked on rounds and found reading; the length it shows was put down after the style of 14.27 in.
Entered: 6.5 in
